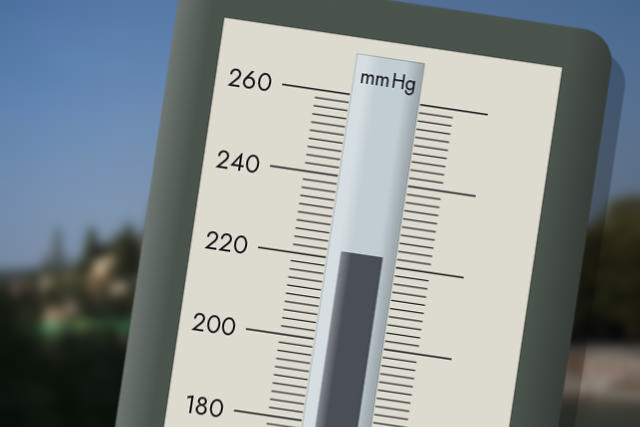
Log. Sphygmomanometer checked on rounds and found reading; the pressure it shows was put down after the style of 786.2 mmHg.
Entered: 222 mmHg
